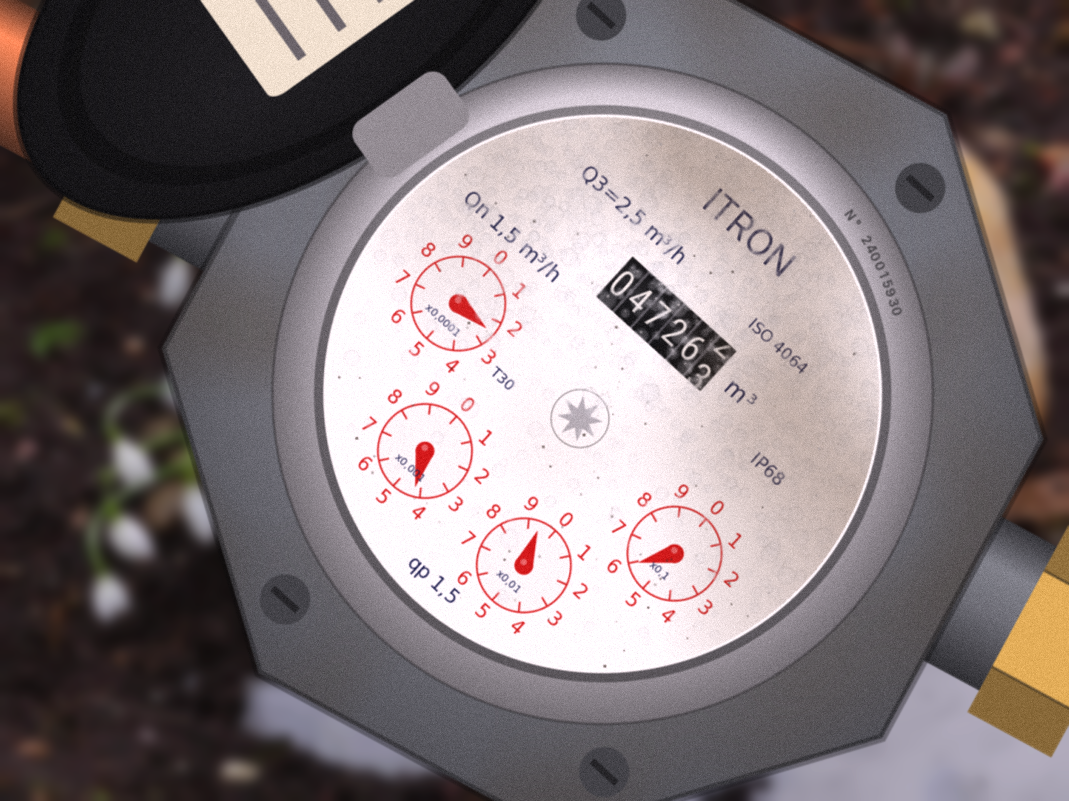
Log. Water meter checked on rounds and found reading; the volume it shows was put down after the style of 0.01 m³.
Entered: 47262.5942 m³
